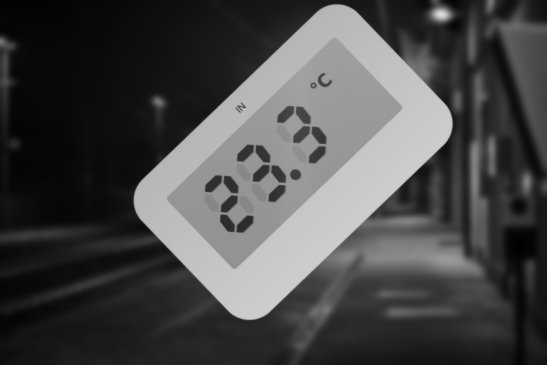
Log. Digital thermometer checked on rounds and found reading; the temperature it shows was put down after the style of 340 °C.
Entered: 23.3 °C
